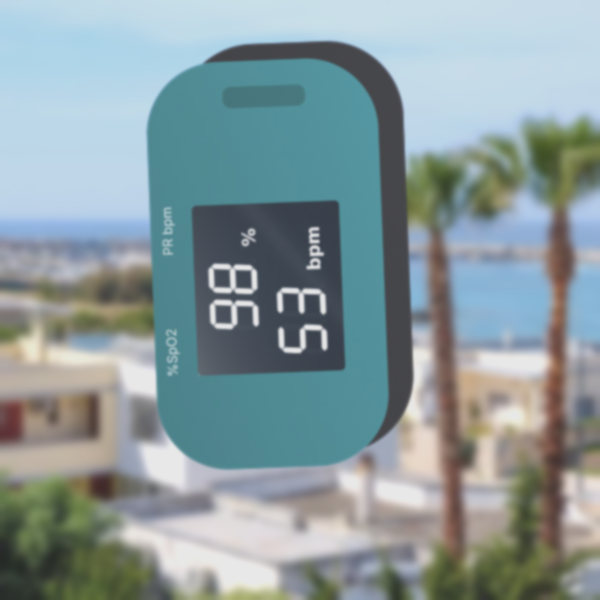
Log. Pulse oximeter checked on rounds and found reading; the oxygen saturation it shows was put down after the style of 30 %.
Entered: 98 %
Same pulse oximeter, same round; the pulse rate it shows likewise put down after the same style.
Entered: 53 bpm
